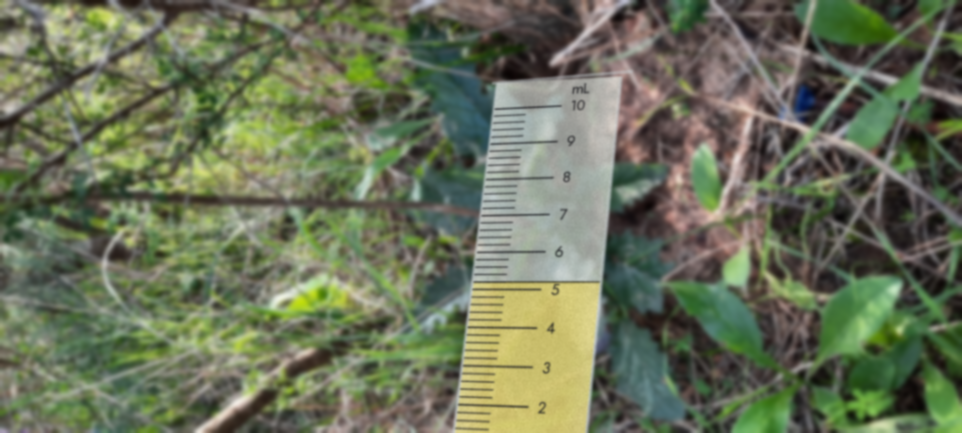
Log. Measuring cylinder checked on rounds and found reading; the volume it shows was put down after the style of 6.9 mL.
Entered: 5.2 mL
